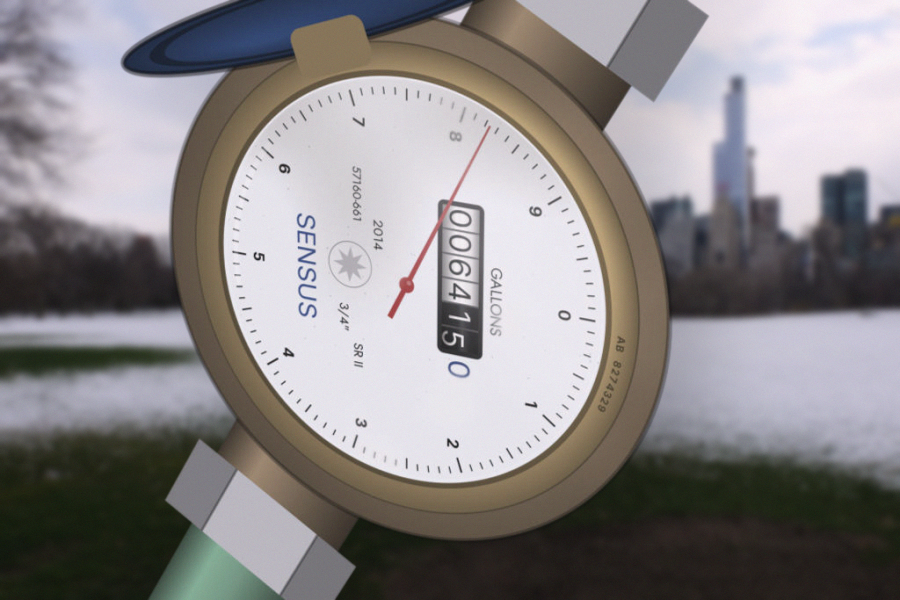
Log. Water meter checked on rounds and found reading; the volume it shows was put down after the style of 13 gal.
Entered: 64148.2 gal
